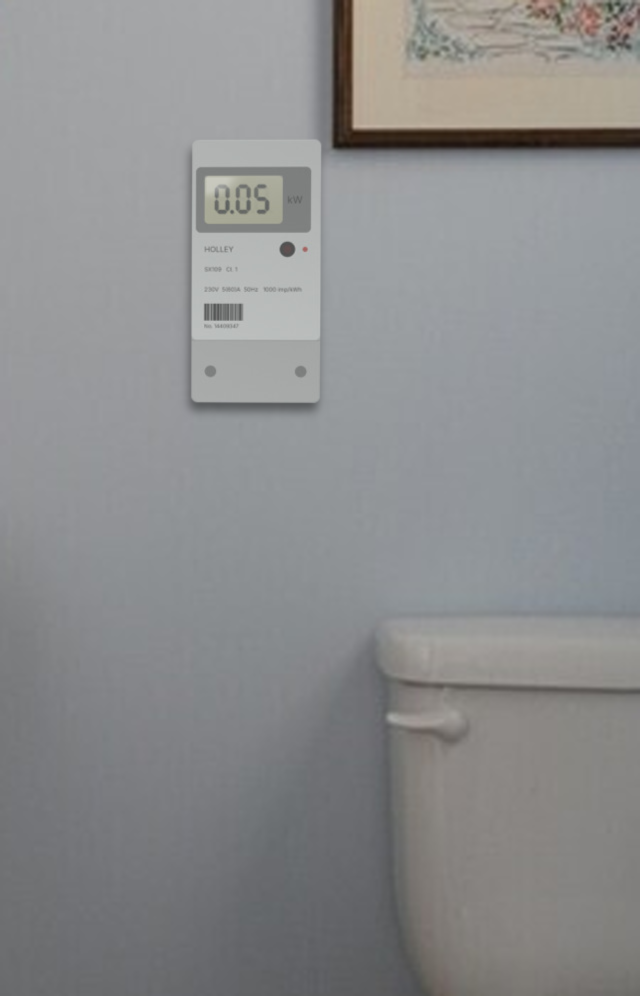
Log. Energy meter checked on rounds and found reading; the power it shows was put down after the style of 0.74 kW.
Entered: 0.05 kW
